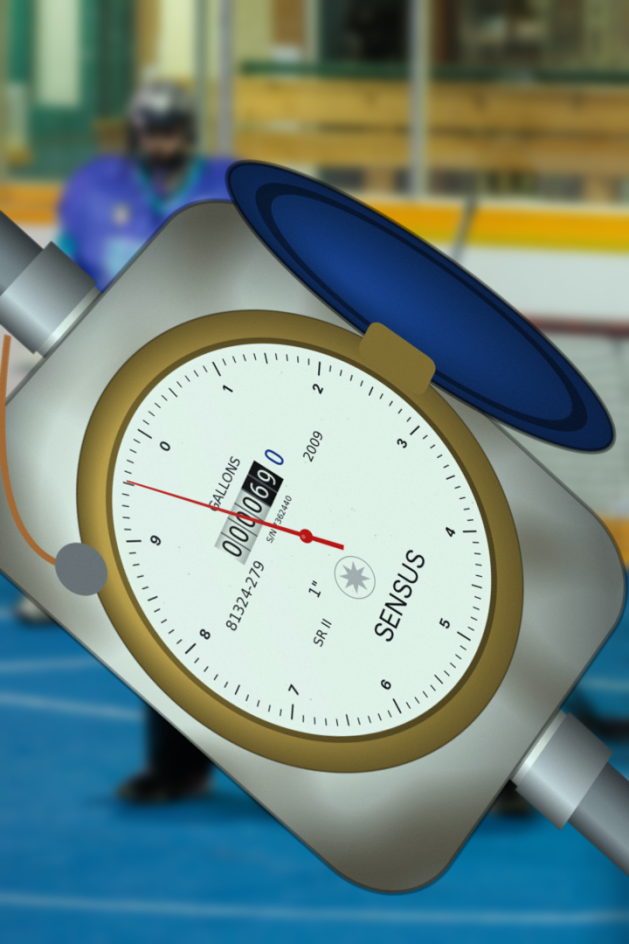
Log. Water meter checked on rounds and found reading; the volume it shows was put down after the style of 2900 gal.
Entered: 689.5 gal
